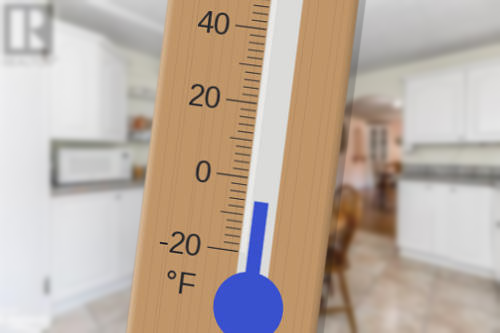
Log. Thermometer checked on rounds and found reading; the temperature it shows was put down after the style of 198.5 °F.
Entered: -6 °F
